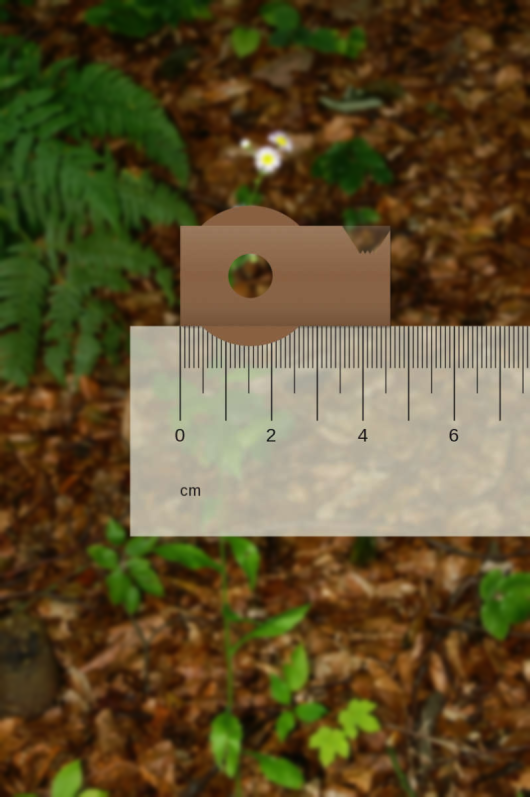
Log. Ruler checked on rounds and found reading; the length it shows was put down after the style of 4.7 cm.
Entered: 4.6 cm
